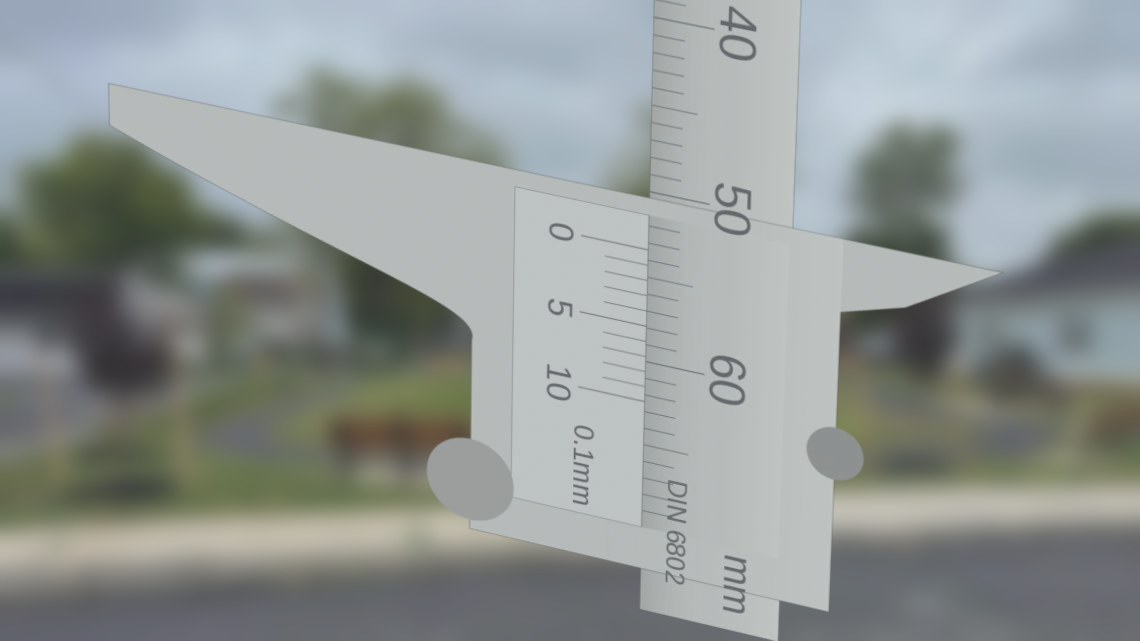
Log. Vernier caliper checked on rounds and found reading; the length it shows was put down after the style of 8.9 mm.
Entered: 53.4 mm
